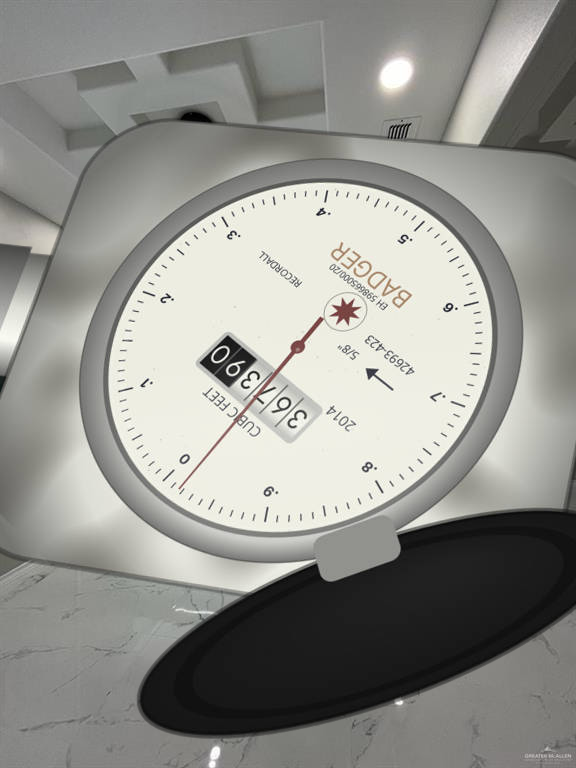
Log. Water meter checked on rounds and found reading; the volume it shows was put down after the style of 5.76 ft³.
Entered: 367389.98 ft³
